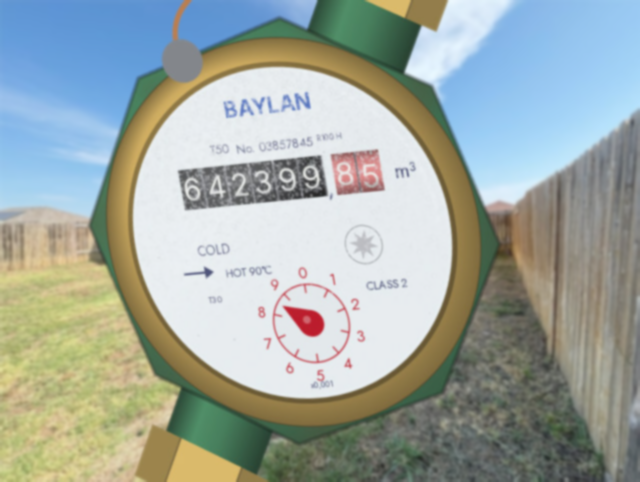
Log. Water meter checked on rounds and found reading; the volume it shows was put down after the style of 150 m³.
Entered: 642399.848 m³
